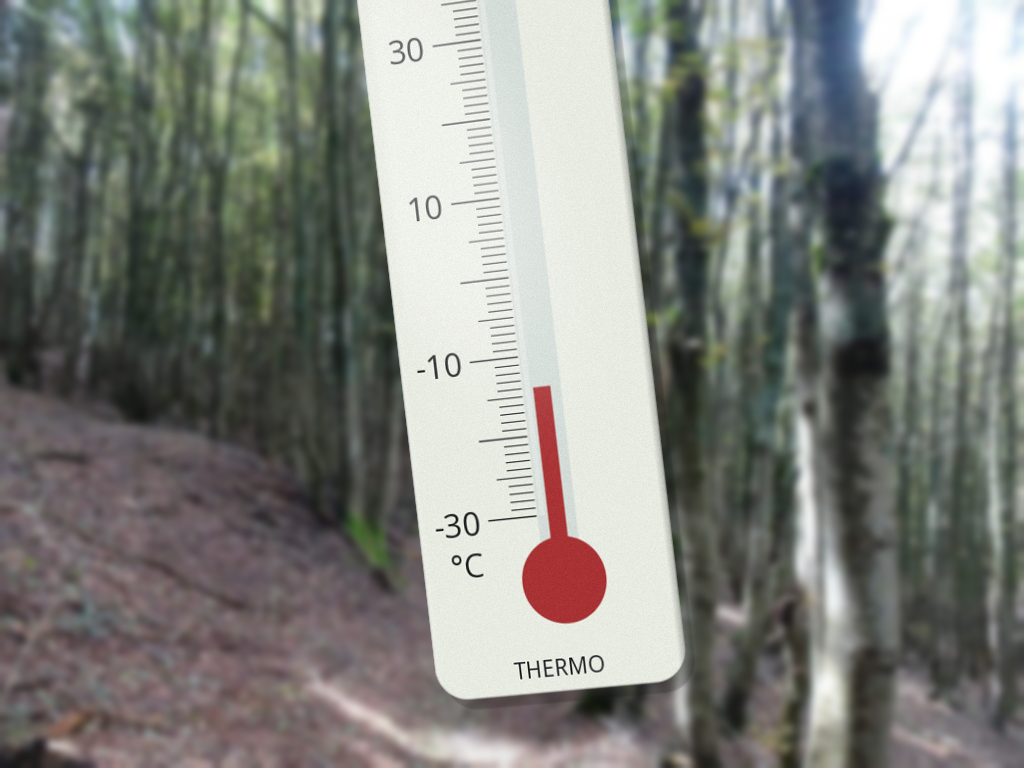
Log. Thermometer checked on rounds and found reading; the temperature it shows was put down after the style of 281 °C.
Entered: -14 °C
